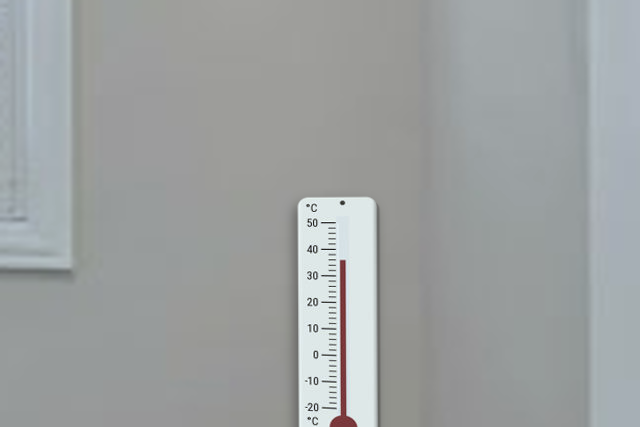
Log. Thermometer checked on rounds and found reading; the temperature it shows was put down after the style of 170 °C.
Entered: 36 °C
